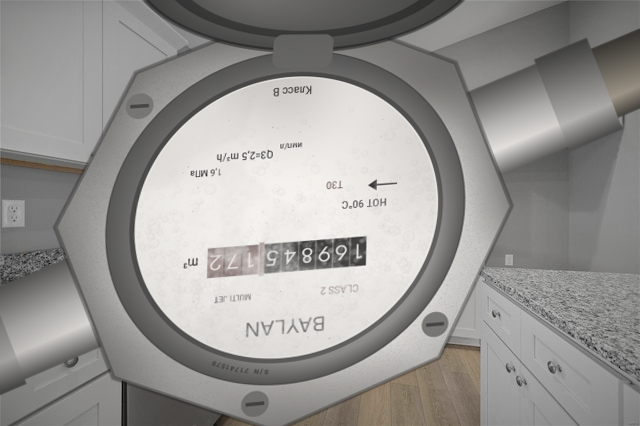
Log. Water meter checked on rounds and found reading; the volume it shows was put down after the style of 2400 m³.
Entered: 169845.172 m³
